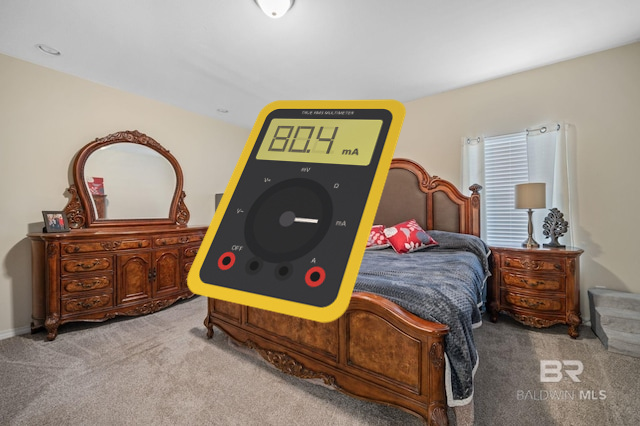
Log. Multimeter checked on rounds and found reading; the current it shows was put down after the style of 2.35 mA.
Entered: 80.4 mA
